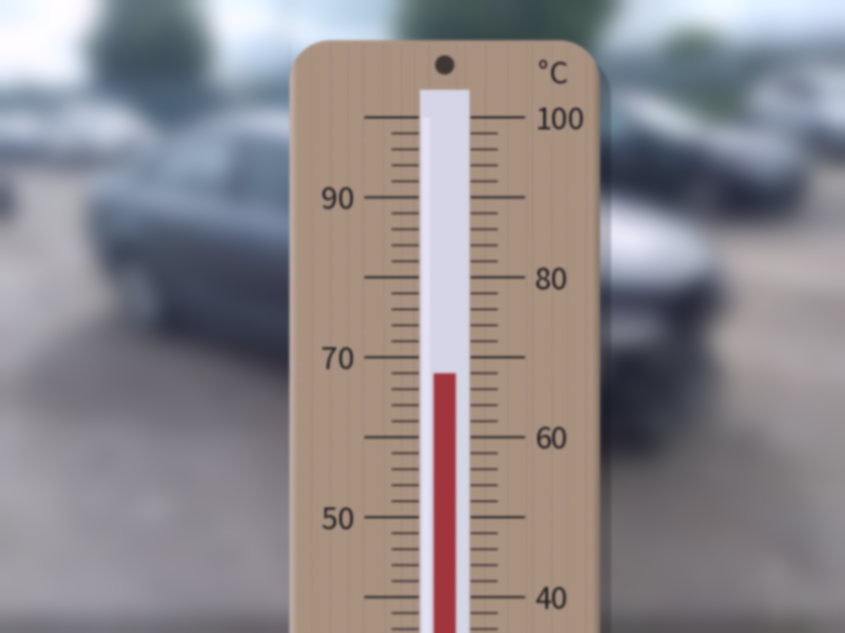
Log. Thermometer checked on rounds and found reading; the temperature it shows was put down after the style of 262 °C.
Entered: 68 °C
